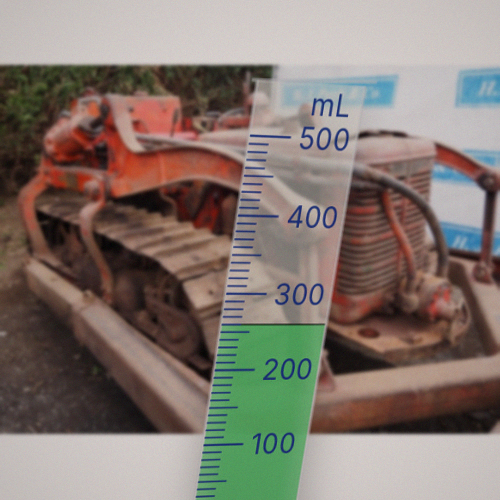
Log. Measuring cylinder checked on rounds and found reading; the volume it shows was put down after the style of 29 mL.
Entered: 260 mL
